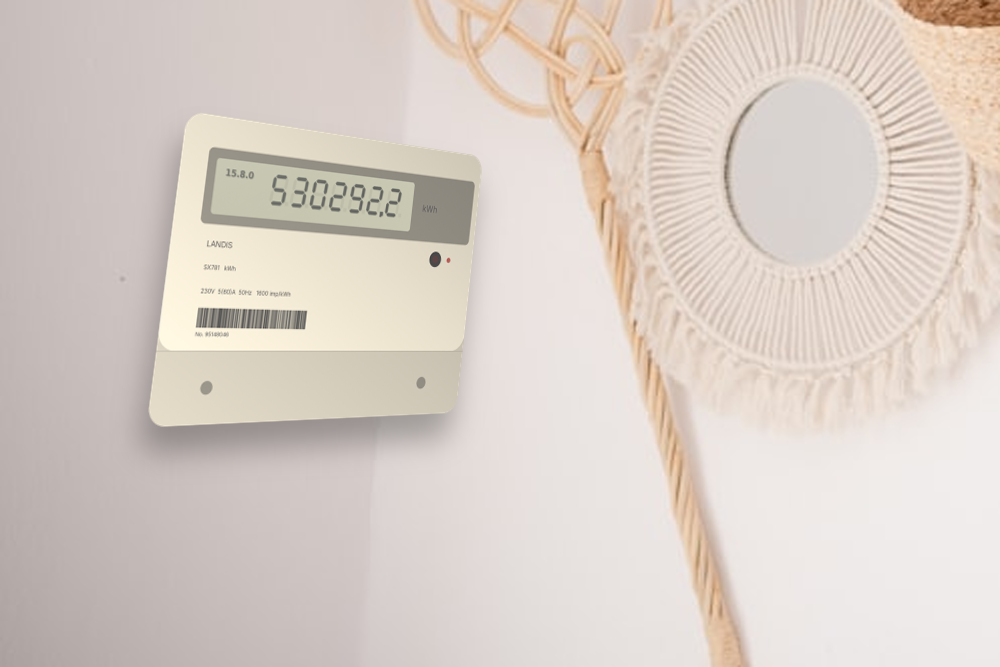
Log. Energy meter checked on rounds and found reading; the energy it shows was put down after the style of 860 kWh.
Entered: 530292.2 kWh
